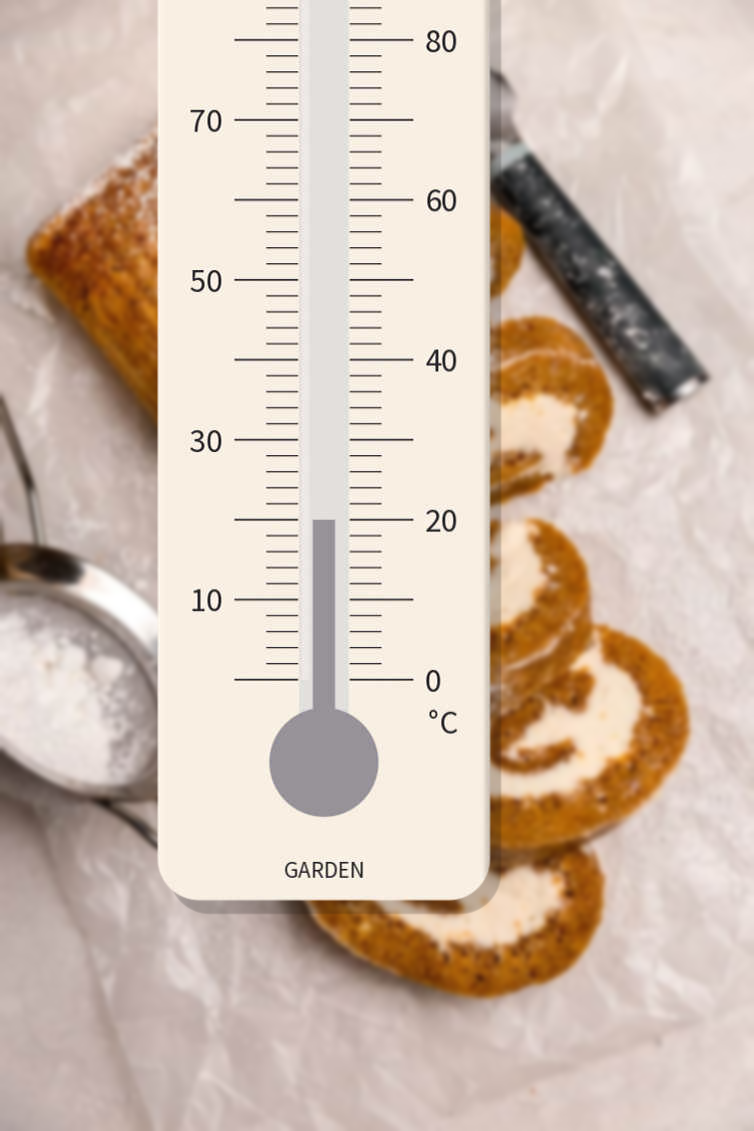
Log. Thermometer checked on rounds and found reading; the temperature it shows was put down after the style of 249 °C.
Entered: 20 °C
